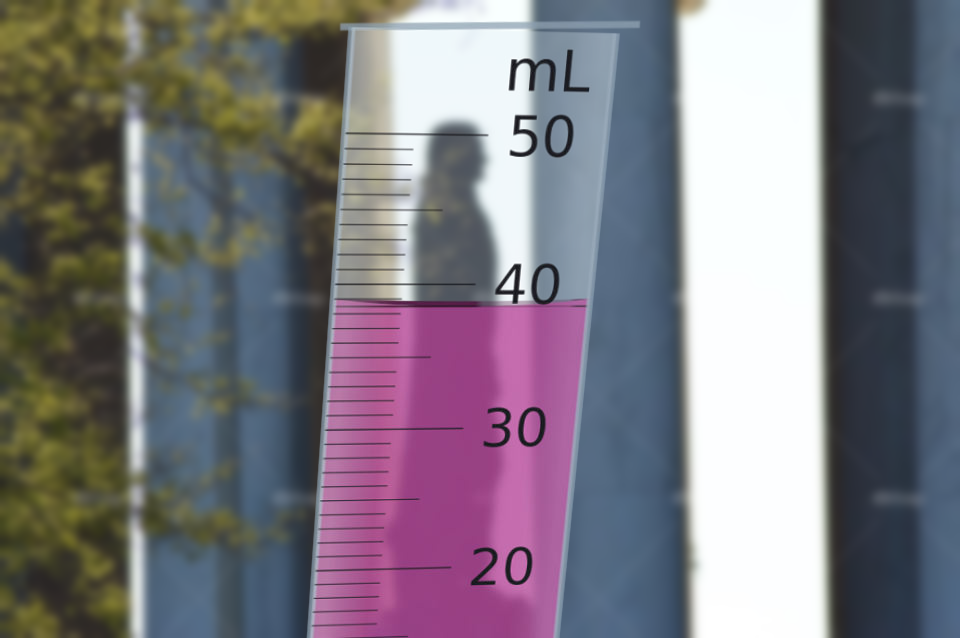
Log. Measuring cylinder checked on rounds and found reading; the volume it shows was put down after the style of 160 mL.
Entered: 38.5 mL
